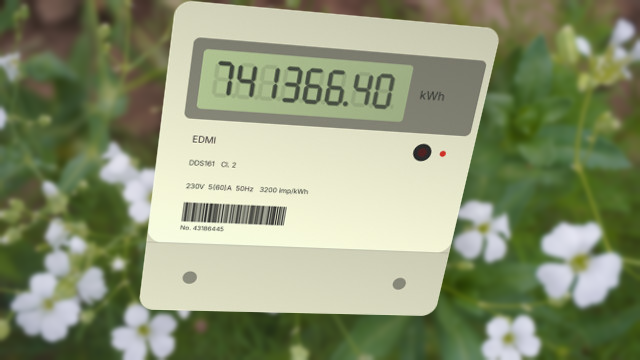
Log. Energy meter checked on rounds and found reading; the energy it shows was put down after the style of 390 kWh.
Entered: 741366.40 kWh
